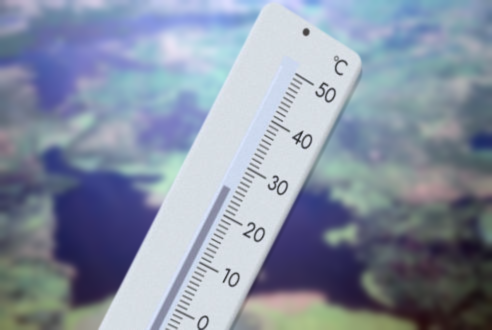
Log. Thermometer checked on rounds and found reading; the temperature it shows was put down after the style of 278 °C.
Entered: 25 °C
